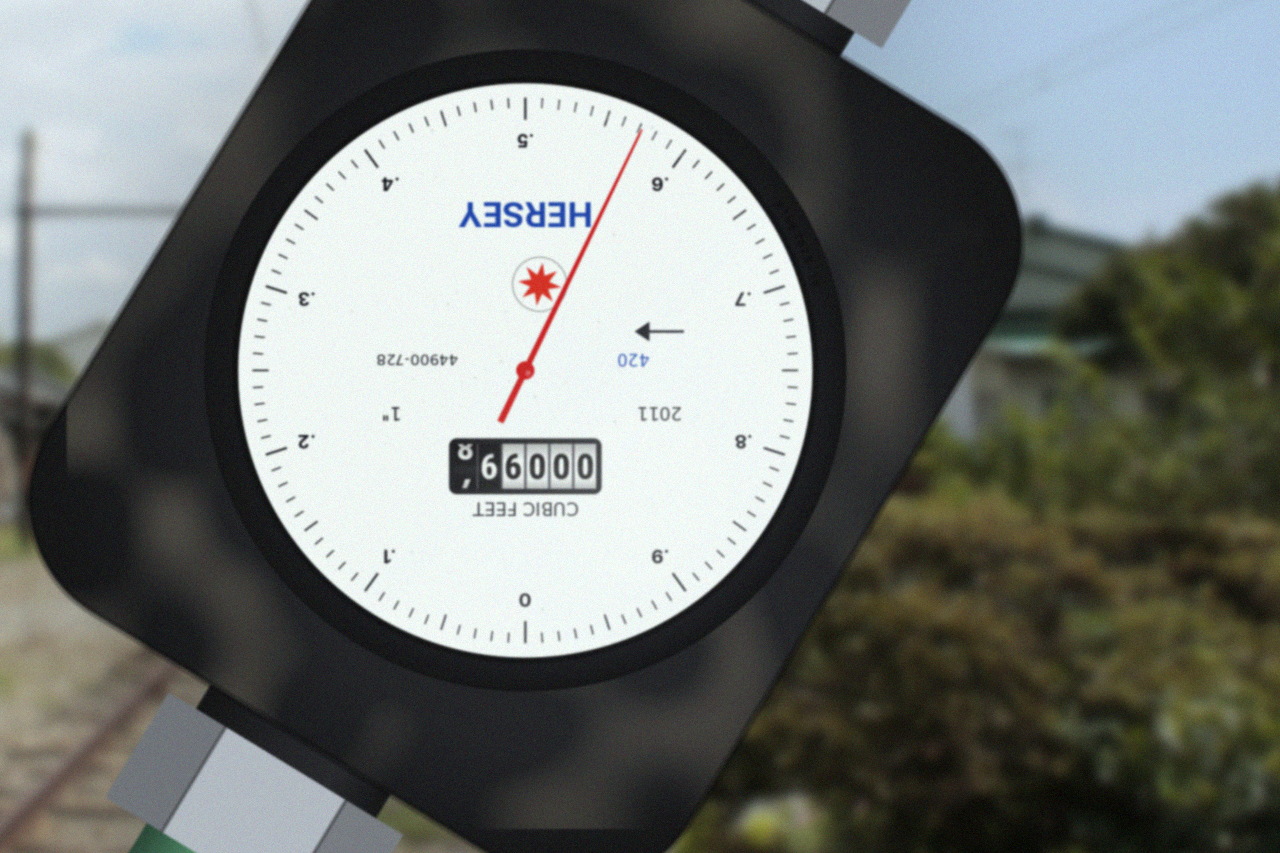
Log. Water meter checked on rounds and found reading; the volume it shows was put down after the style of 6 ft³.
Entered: 997.57 ft³
